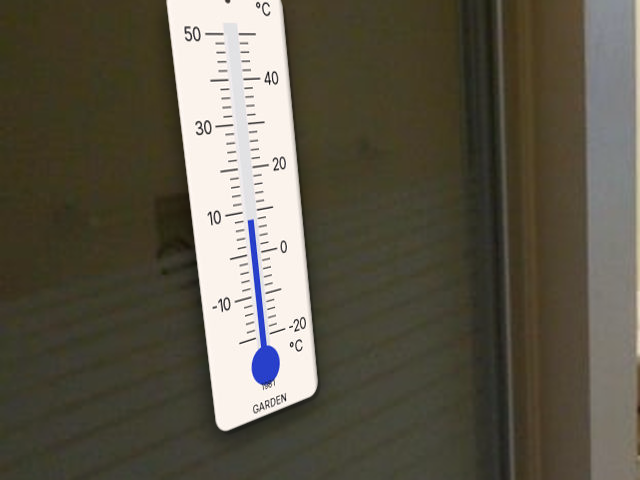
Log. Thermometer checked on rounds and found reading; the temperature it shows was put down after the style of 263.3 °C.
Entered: 8 °C
